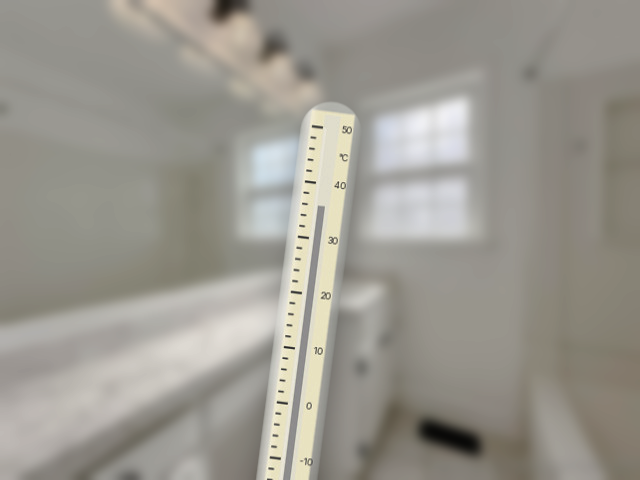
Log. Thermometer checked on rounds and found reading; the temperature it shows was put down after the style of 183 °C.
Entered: 36 °C
